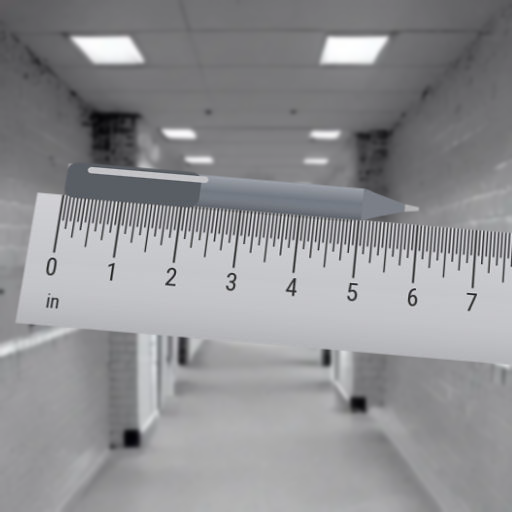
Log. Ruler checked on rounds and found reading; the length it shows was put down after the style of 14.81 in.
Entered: 6 in
